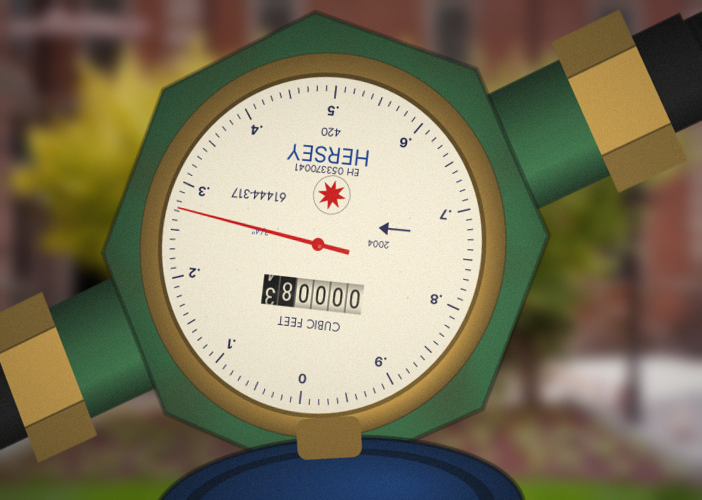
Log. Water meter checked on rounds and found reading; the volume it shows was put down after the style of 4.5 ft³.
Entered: 83.27 ft³
